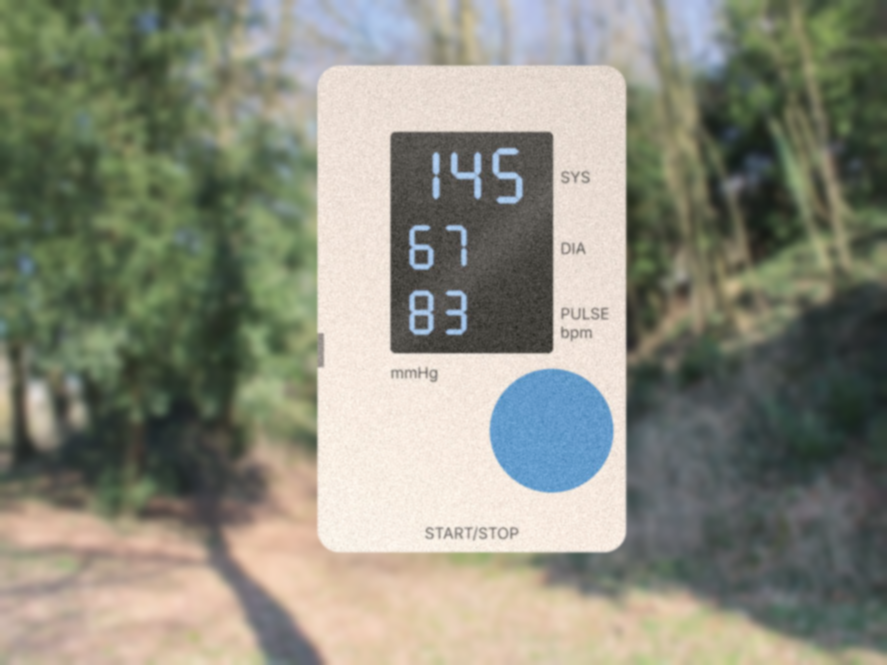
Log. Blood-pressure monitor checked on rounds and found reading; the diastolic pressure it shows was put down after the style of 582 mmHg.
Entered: 67 mmHg
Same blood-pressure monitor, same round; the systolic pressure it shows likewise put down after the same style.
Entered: 145 mmHg
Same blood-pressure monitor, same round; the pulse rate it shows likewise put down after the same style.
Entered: 83 bpm
